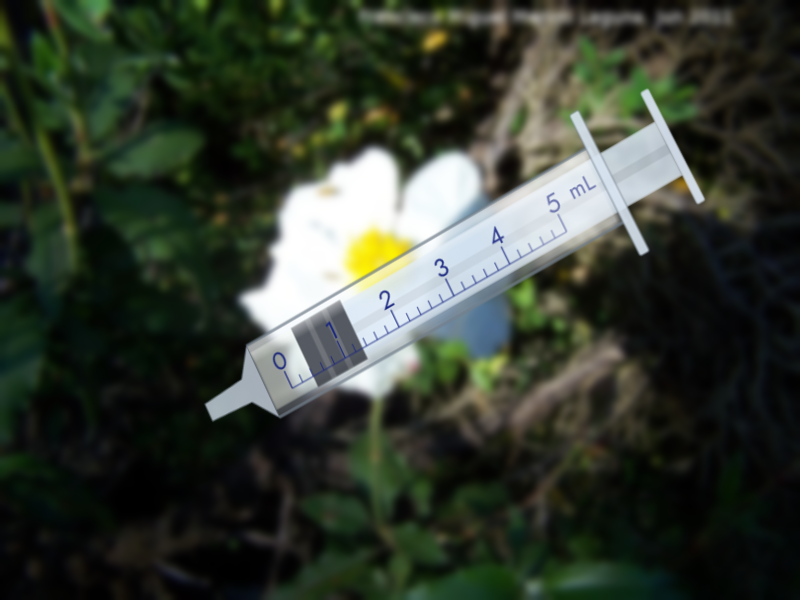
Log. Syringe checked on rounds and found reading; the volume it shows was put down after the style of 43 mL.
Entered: 0.4 mL
